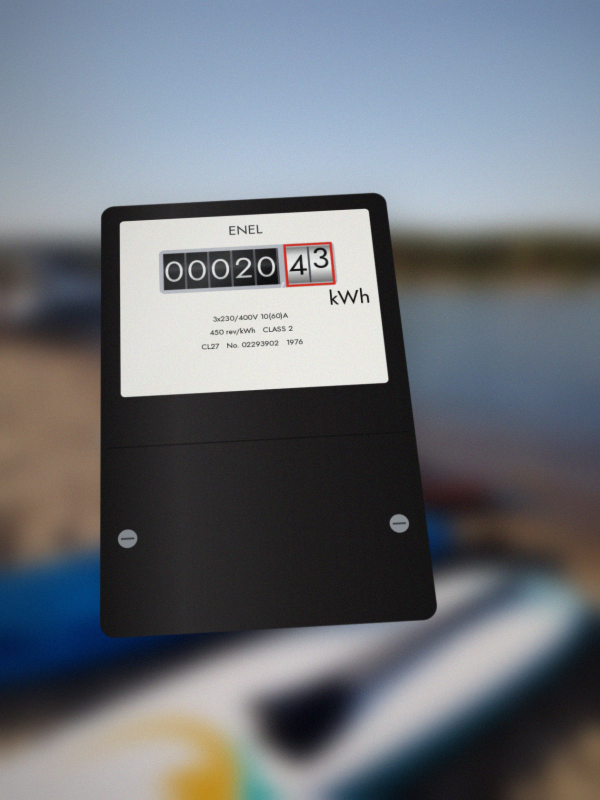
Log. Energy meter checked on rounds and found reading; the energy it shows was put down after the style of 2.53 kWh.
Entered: 20.43 kWh
